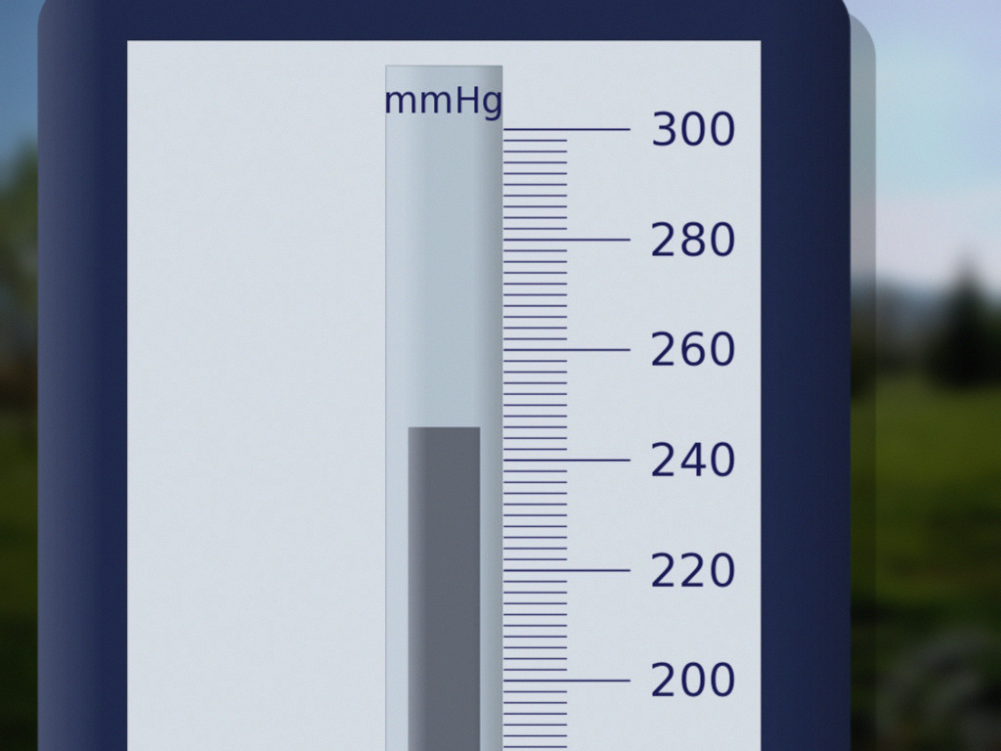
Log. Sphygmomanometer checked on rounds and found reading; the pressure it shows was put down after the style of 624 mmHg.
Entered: 246 mmHg
